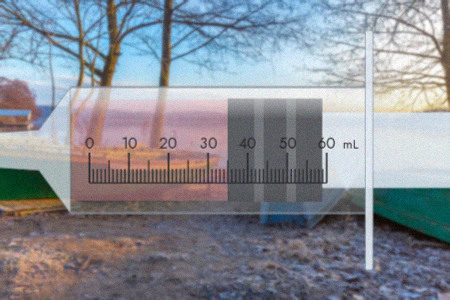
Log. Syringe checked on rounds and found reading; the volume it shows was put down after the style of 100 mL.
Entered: 35 mL
